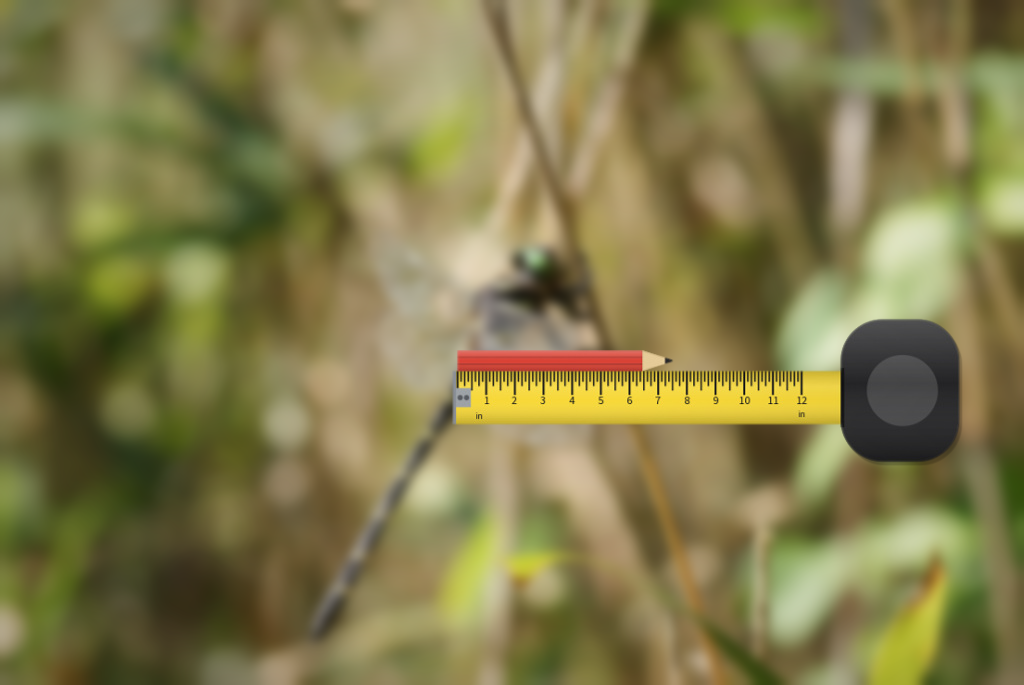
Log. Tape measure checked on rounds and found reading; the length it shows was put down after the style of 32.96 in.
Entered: 7.5 in
